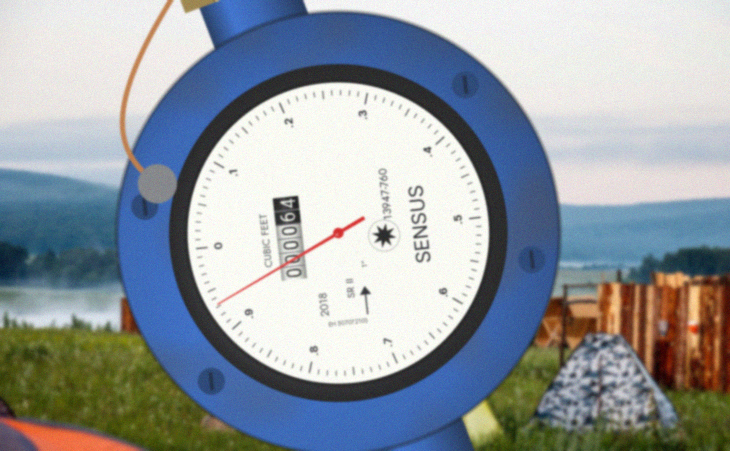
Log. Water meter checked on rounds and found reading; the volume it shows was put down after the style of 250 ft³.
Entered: 63.93 ft³
